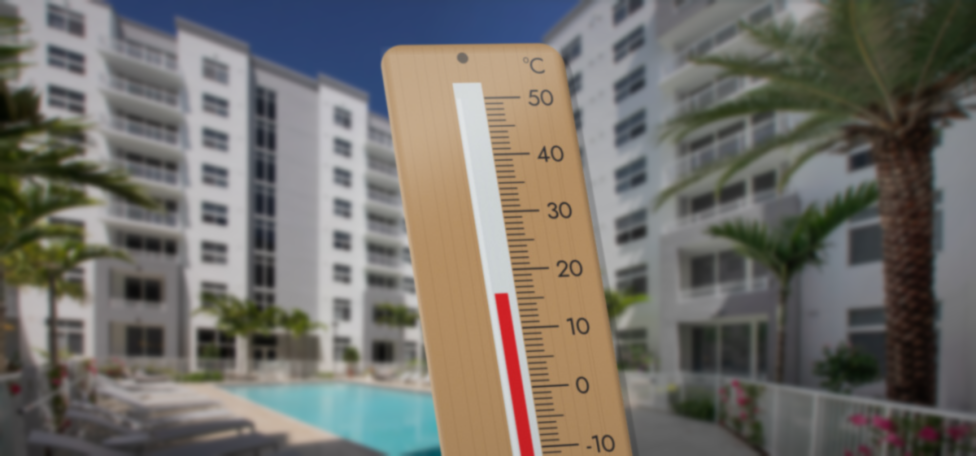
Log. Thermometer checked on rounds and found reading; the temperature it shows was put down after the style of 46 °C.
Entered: 16 °C
